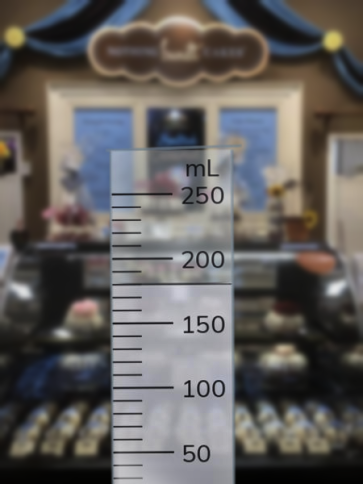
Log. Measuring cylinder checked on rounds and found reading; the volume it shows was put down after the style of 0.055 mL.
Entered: 180 mL
